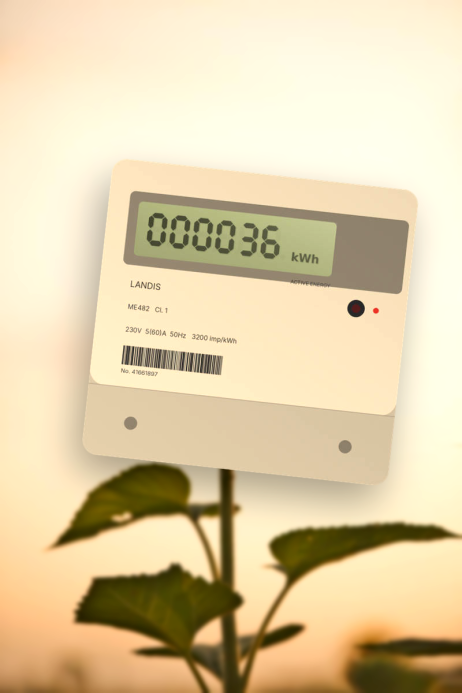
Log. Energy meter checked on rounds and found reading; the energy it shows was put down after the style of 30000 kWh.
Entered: 36 kWh
